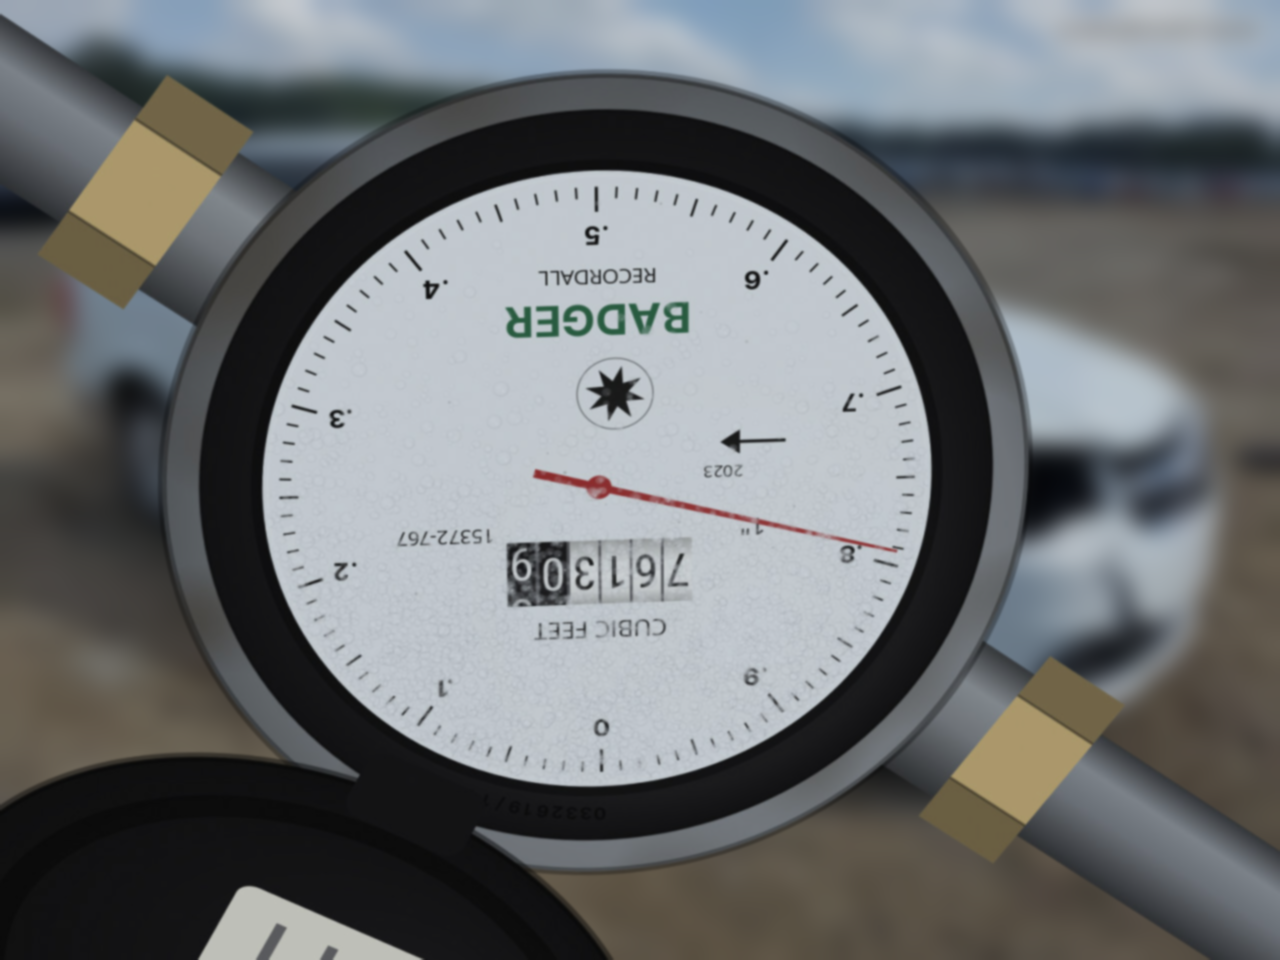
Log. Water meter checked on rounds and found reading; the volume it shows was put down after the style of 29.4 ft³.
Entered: 761308.79 ft³
